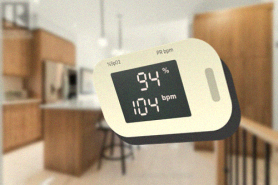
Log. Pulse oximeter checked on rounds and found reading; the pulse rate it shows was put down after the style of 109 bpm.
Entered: 104 bpm
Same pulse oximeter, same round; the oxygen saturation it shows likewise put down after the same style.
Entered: 94 %
